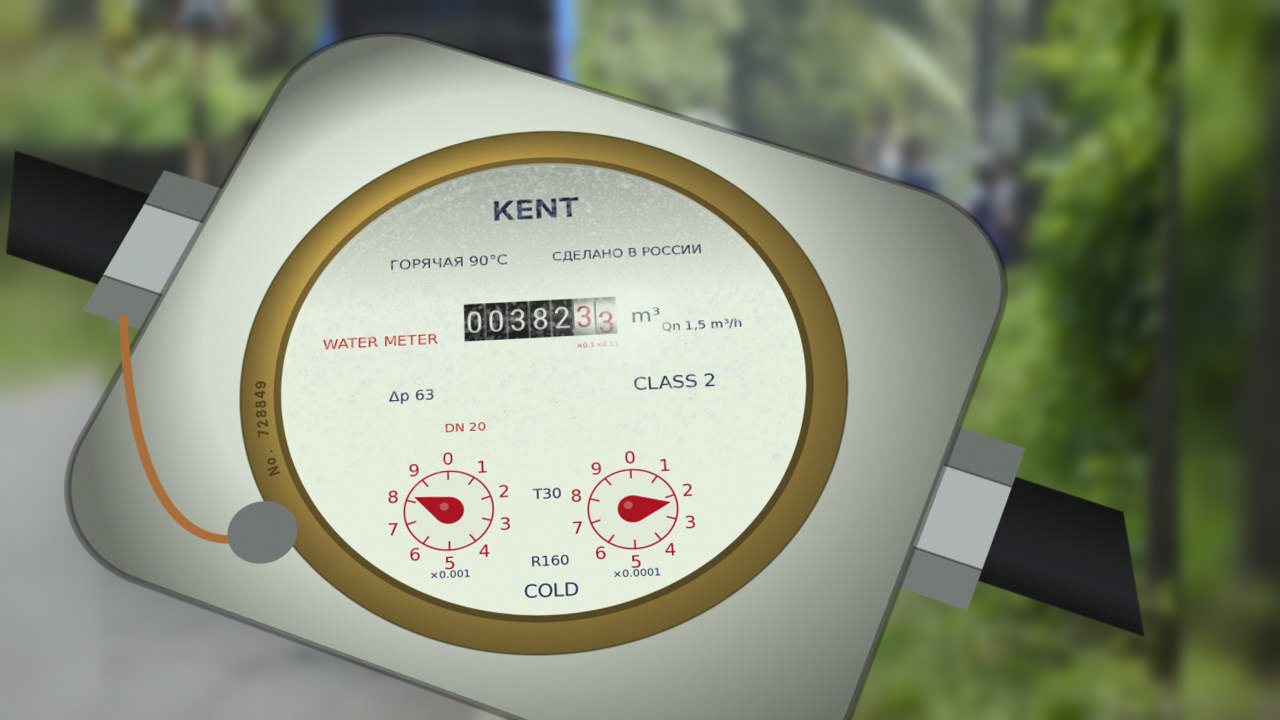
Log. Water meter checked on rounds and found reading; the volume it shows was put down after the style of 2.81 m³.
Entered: 382.3282 m³
